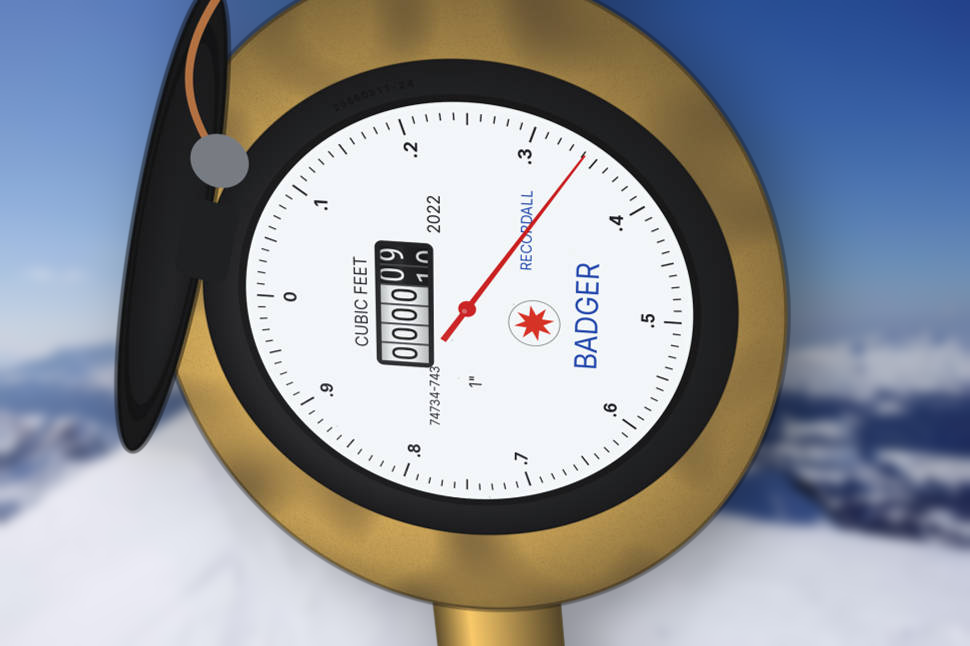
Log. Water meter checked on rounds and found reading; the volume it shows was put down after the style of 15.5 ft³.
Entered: 9.34 ft³
